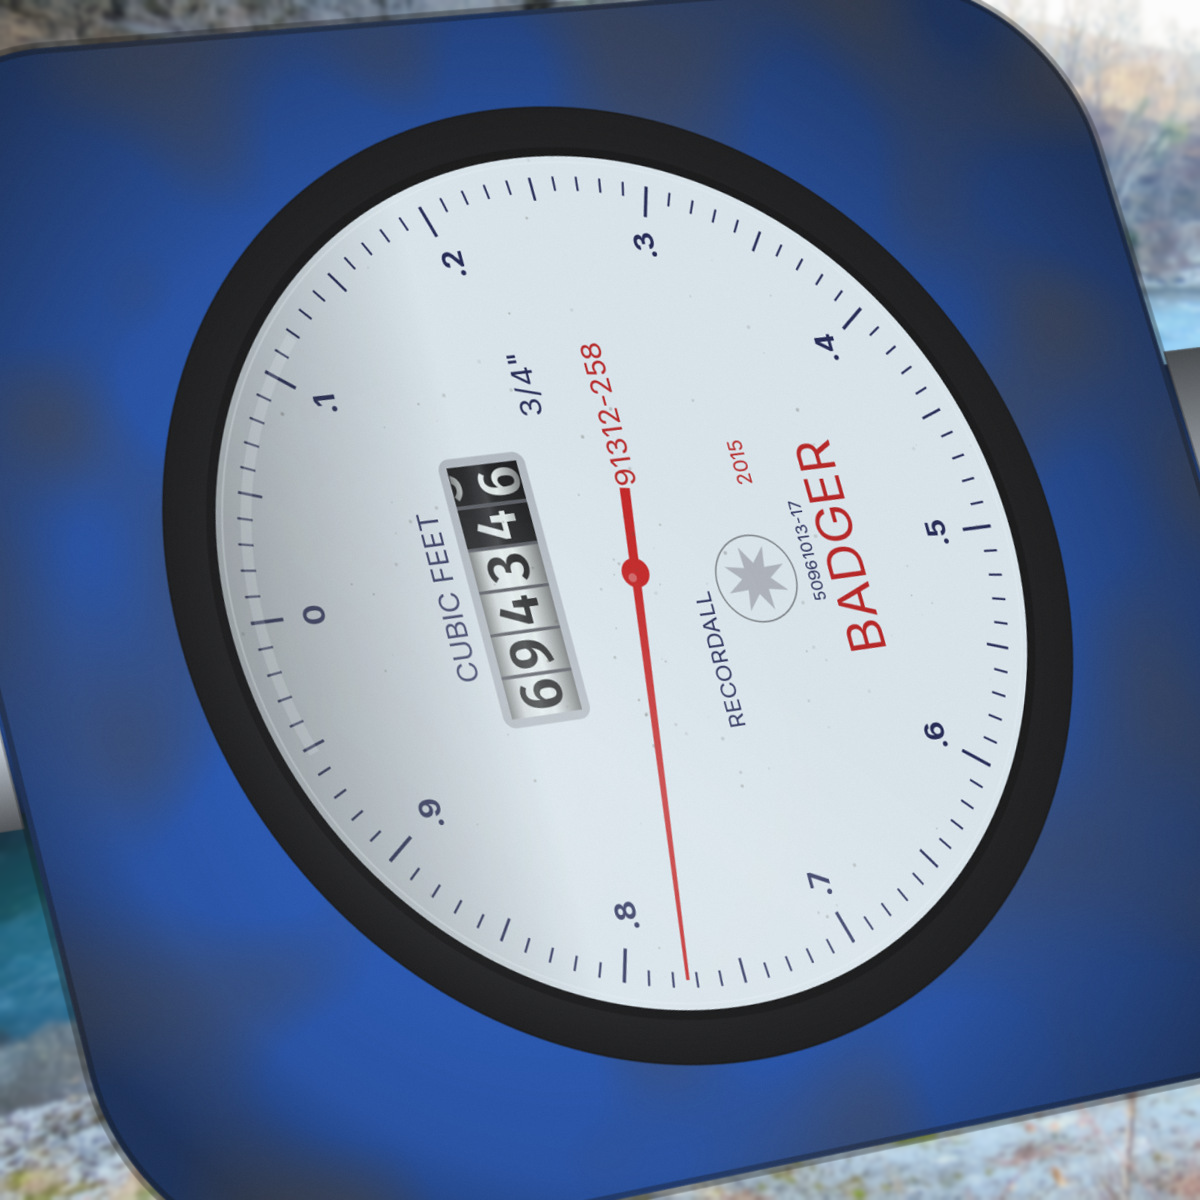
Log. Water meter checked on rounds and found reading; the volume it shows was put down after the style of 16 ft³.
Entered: 694345.77 ft³
